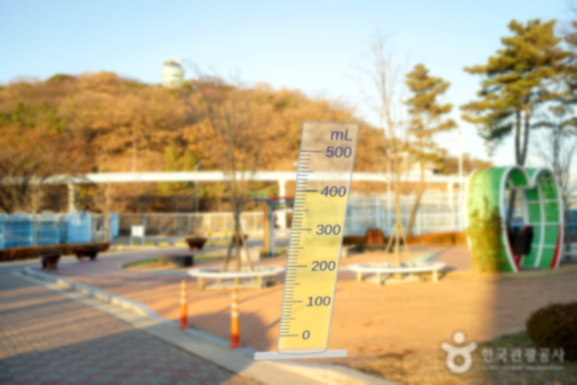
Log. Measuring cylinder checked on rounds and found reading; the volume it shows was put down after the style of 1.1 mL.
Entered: 400 mL
